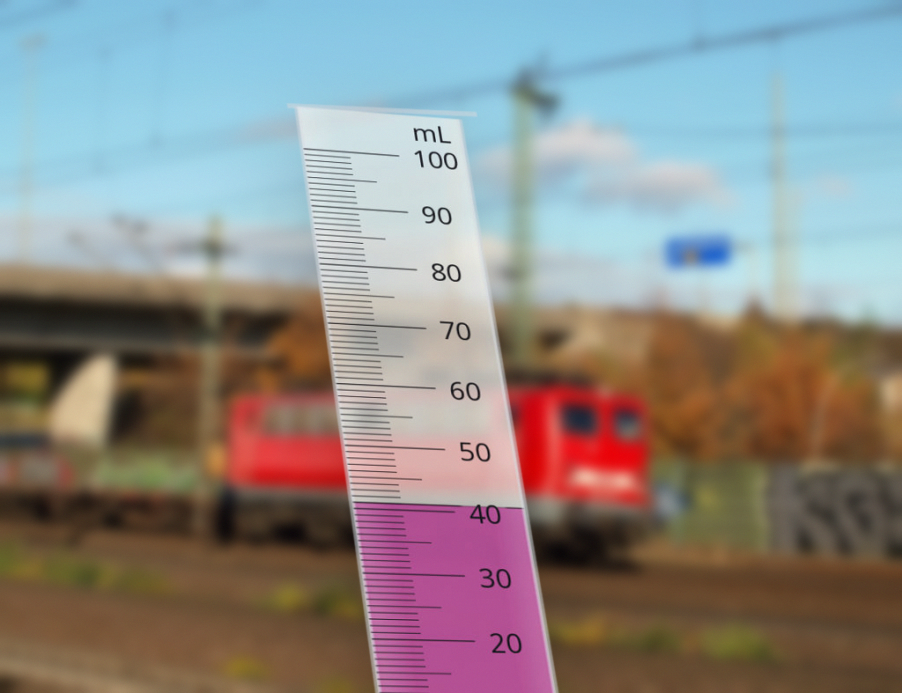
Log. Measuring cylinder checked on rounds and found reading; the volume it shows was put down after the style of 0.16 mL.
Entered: 41 mL
